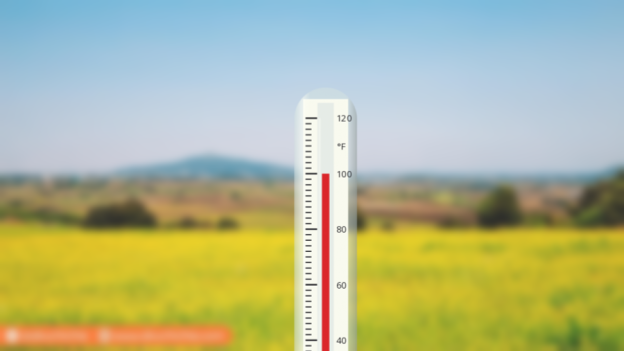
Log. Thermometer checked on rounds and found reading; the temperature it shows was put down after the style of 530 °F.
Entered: 100 °F
